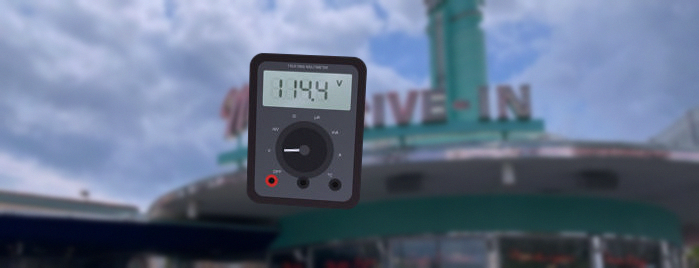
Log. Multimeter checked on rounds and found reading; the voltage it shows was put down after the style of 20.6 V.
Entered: 114.4 V
